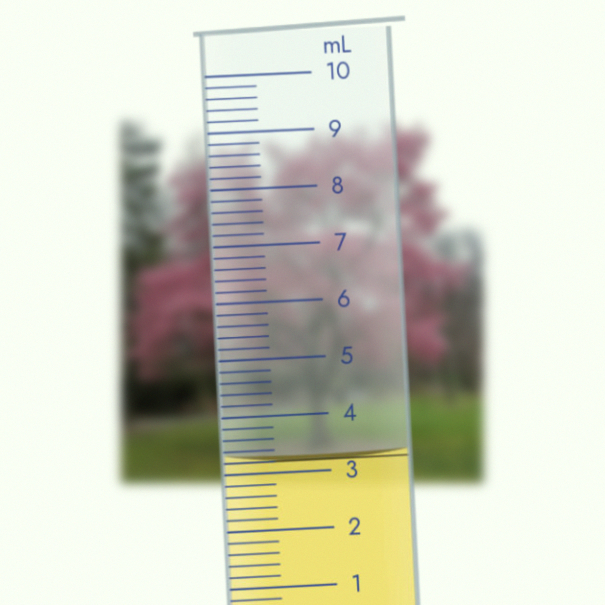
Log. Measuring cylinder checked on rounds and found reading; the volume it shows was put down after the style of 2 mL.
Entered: 3.2 mL
